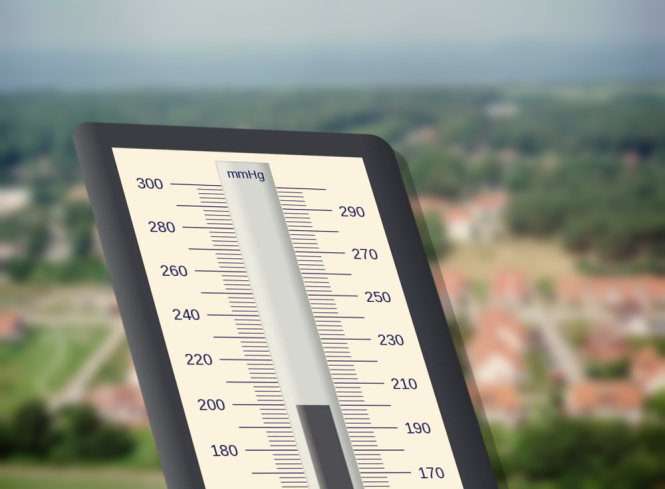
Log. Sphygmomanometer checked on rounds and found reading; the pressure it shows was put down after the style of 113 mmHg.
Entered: 200 mmHg
